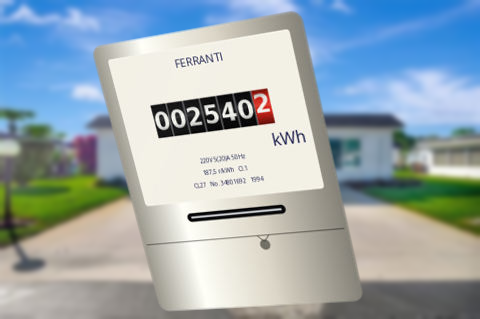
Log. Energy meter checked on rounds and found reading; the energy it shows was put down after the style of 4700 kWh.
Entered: 2540.2 kWh
